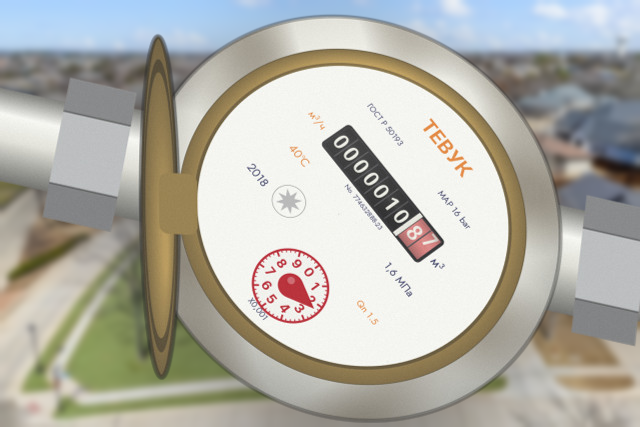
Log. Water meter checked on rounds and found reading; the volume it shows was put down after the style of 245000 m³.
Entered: 10.872 m³
